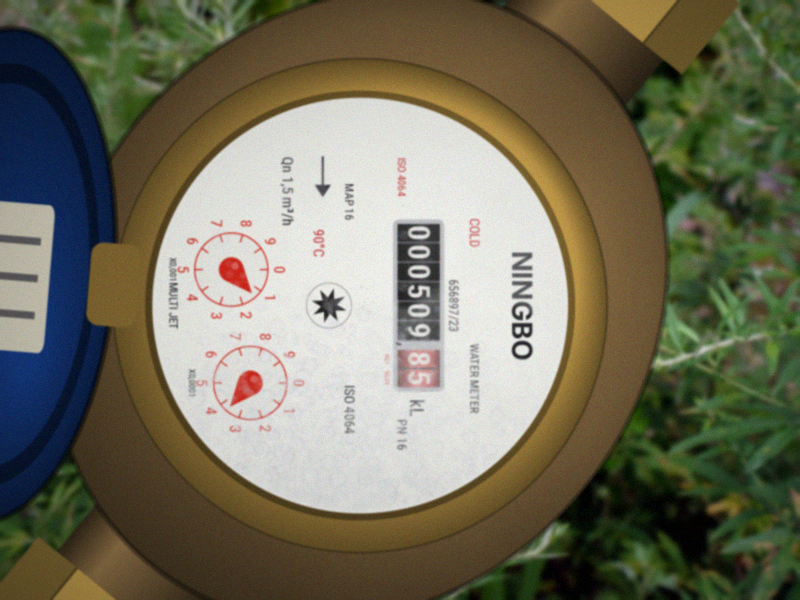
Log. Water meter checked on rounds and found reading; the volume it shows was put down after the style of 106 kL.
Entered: 509.8513 kL
